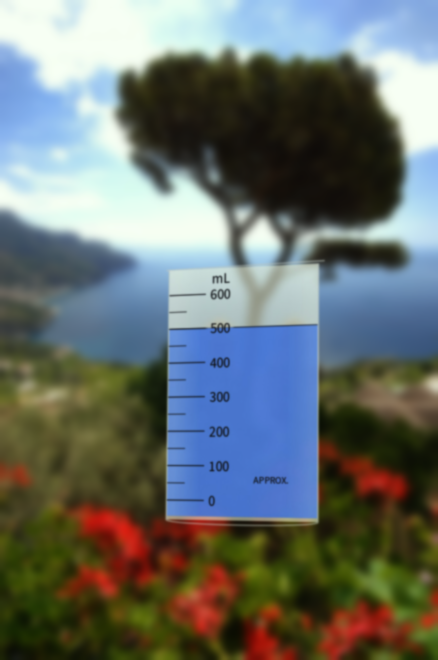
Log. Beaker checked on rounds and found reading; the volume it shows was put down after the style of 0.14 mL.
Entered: 500 mL
